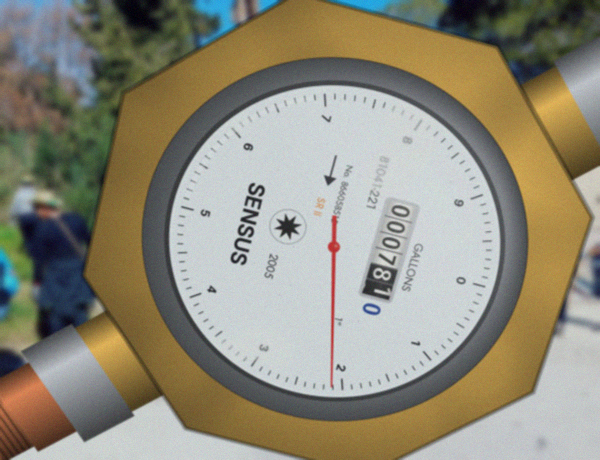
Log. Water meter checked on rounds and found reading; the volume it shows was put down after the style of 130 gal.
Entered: 7812.1 gal
